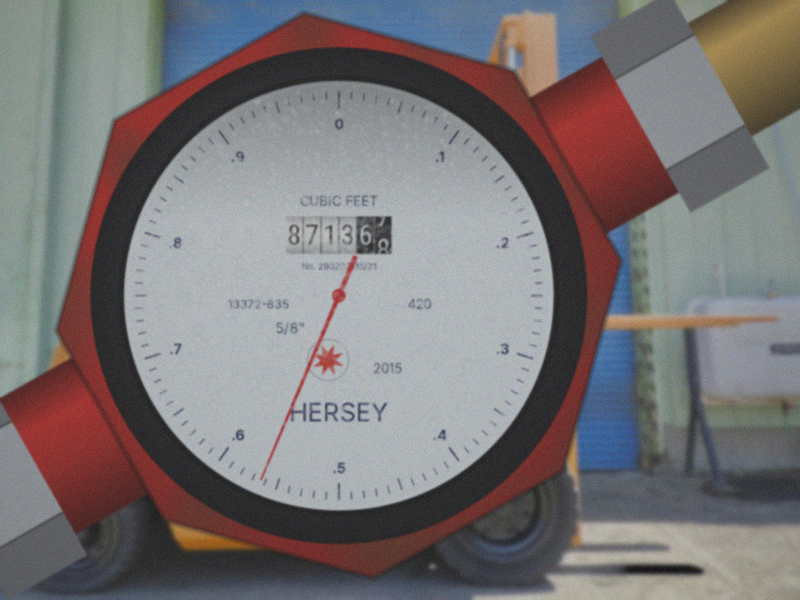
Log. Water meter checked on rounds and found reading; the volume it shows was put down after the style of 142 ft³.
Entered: 871367.56 ft³
